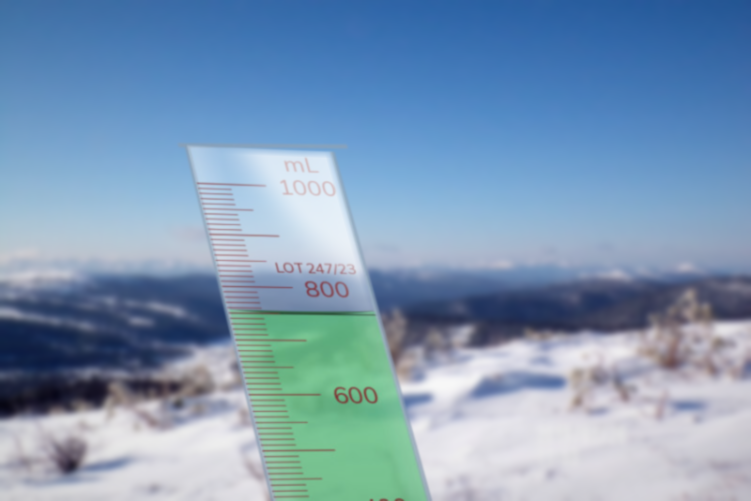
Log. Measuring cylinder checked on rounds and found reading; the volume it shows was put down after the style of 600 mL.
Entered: 750 mL
